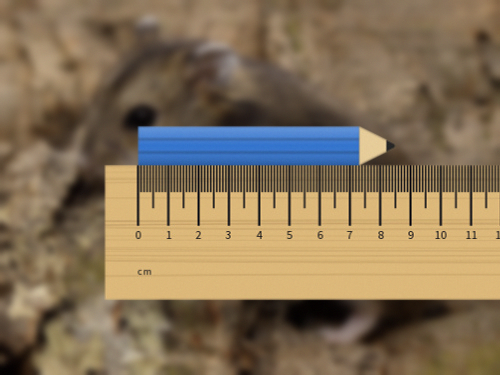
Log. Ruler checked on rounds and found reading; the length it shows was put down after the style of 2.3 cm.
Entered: 8.5 cm
